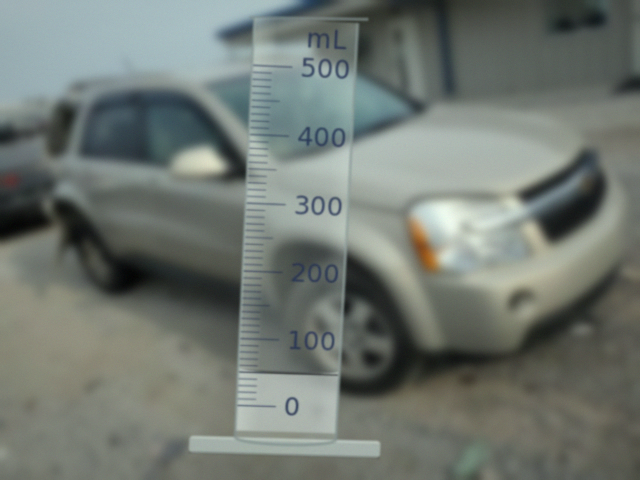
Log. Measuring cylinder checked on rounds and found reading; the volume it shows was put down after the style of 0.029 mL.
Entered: 50 mL
